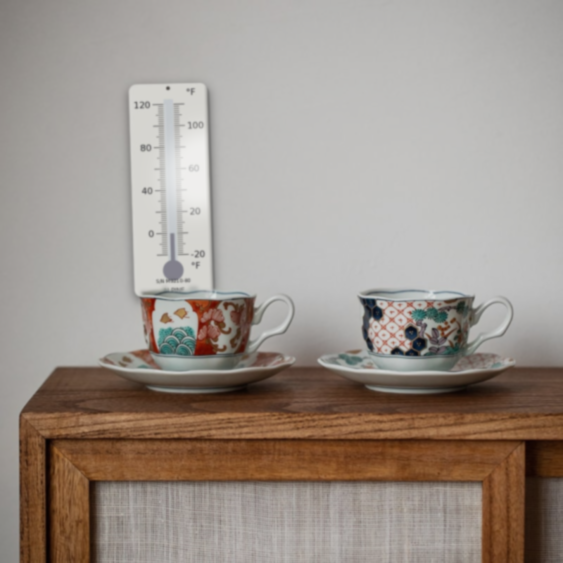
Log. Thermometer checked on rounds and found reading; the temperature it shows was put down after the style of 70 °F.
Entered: 0 °F
